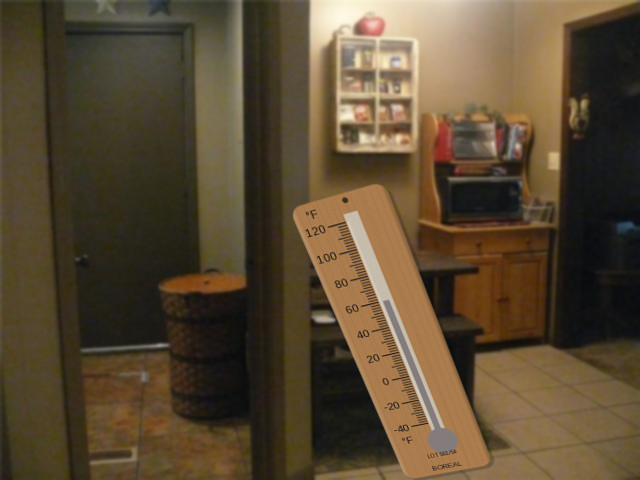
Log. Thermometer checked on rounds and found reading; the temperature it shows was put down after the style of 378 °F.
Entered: 60 °F
